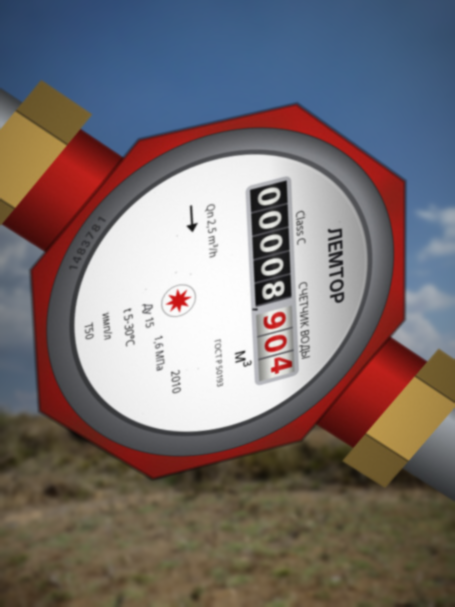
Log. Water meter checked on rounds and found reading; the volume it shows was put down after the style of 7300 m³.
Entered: 8.904 m³
